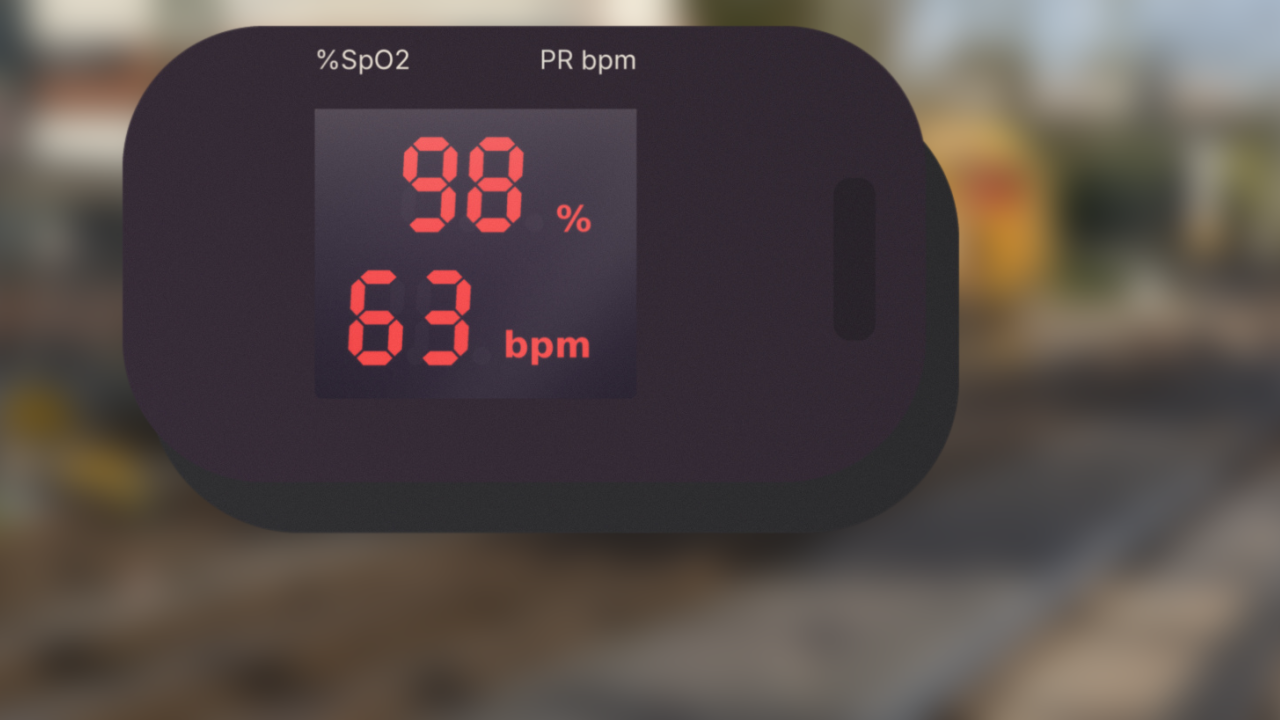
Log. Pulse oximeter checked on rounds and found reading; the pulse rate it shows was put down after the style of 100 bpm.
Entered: 63 bpm
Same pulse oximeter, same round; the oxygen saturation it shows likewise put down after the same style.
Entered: 98 %
